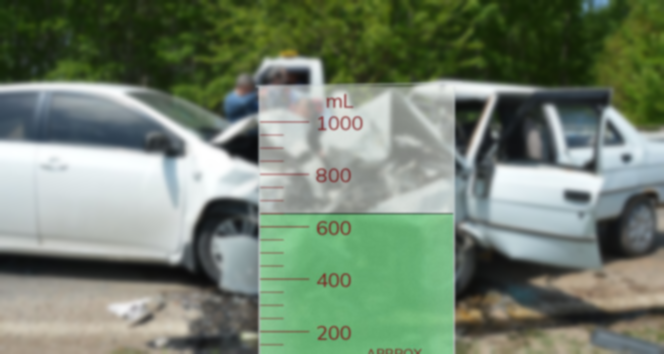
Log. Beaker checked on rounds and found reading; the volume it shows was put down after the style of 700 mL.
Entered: 650 mL
